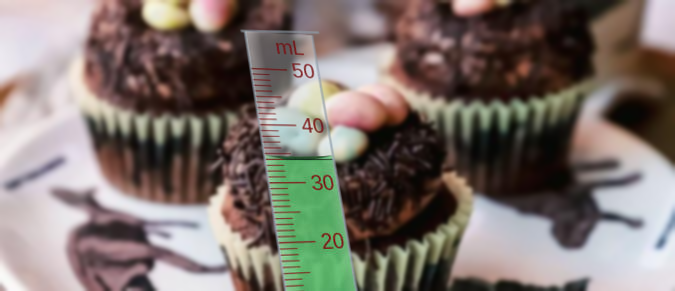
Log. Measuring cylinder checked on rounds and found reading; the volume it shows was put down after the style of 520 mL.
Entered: 34 mL
